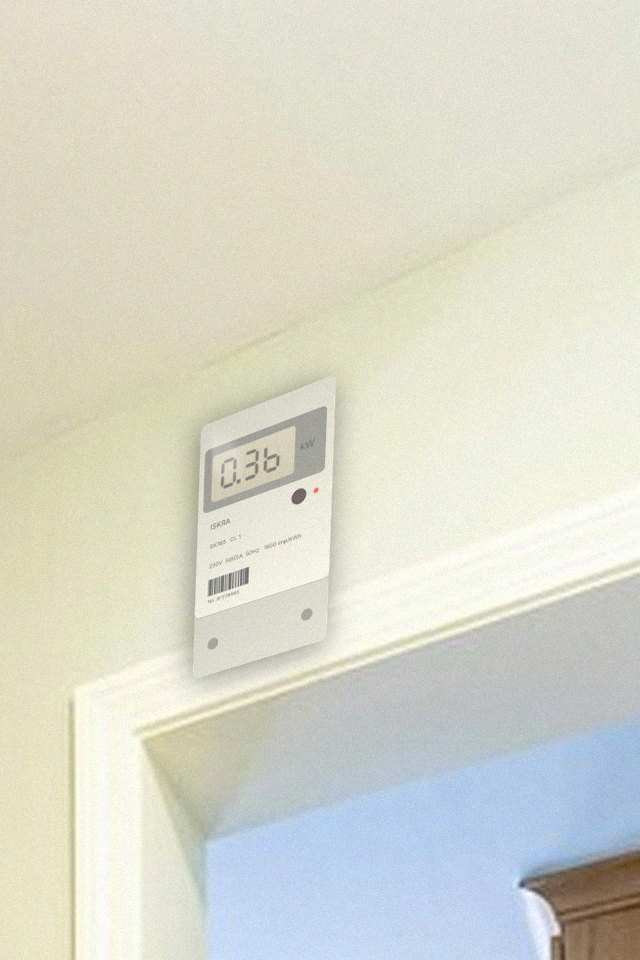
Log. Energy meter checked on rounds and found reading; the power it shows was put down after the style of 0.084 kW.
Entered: 0.36 kW
